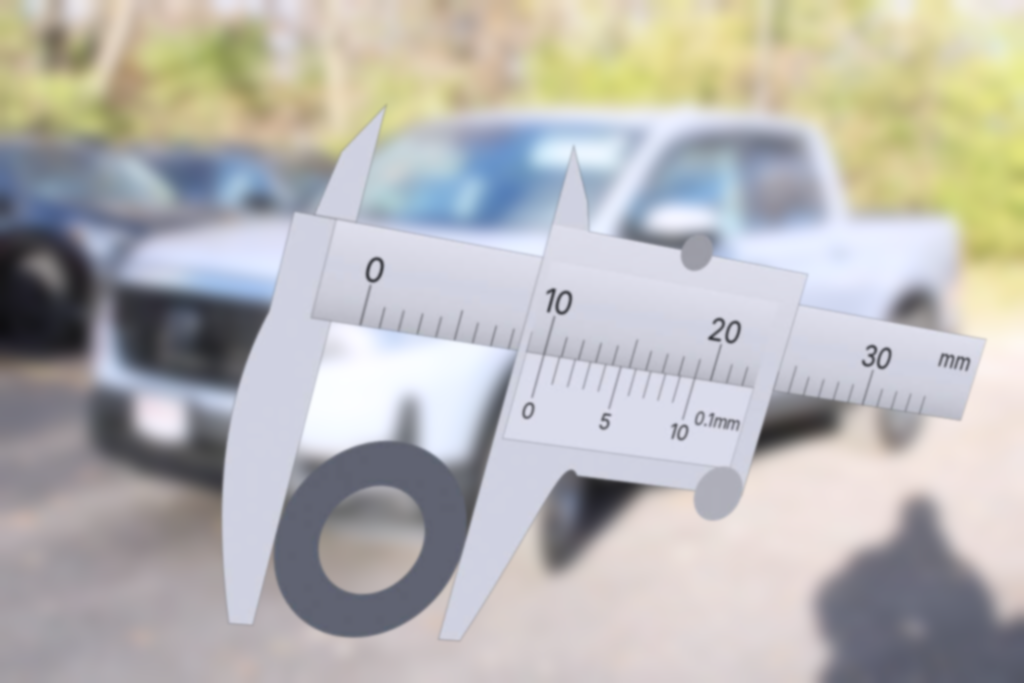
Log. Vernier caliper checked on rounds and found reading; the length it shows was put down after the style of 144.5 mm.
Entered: 10.0 mm
